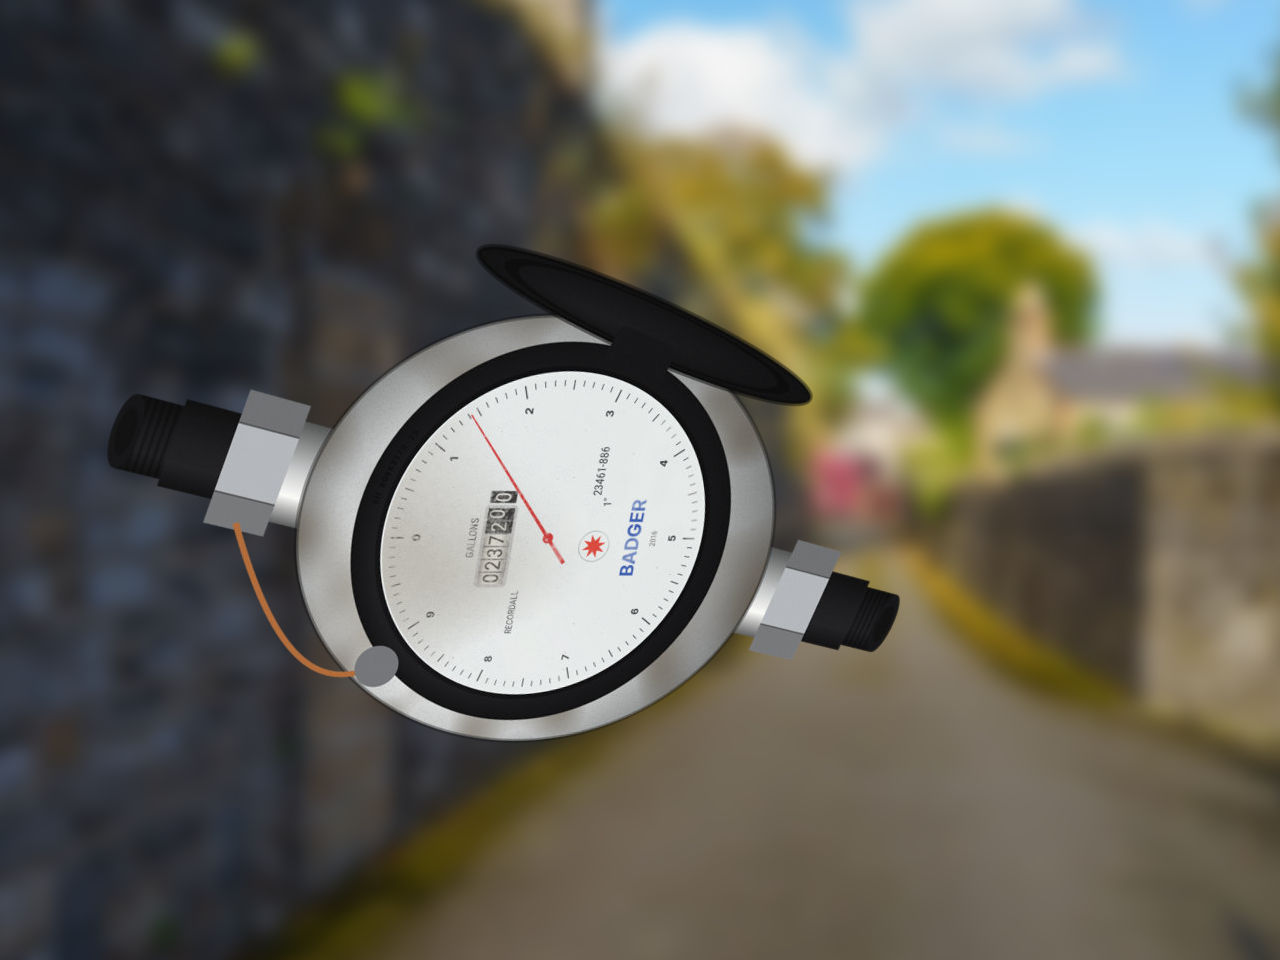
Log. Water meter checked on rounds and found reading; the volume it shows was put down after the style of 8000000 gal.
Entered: 237201.4 gal
